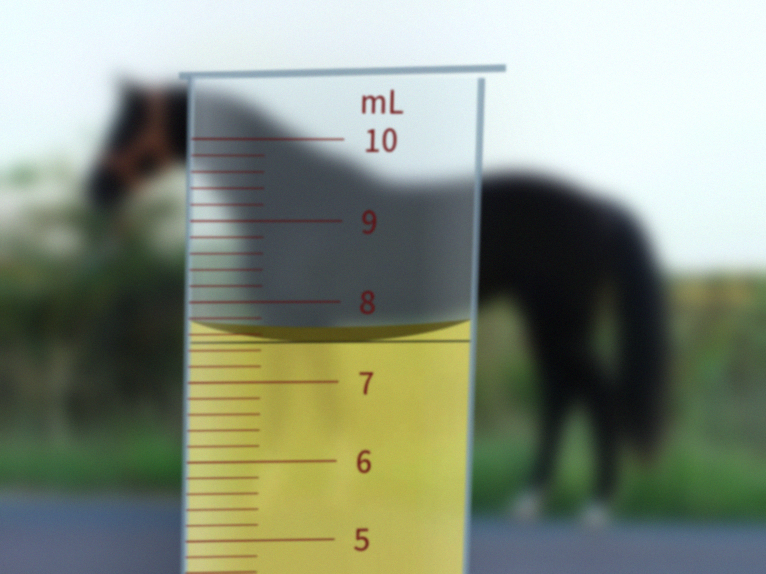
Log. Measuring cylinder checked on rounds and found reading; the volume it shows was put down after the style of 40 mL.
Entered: 7.5 mL
